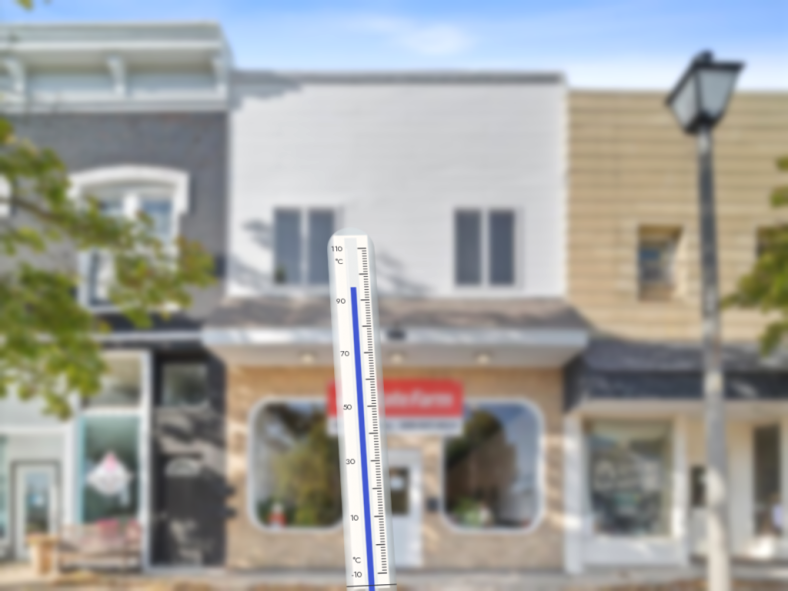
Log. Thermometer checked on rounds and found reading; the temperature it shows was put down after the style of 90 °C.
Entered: 95 °C
